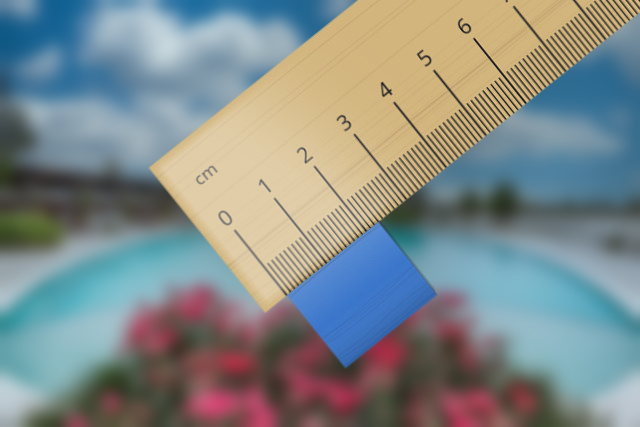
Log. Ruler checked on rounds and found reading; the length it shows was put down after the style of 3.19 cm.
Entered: 2.3 cm
